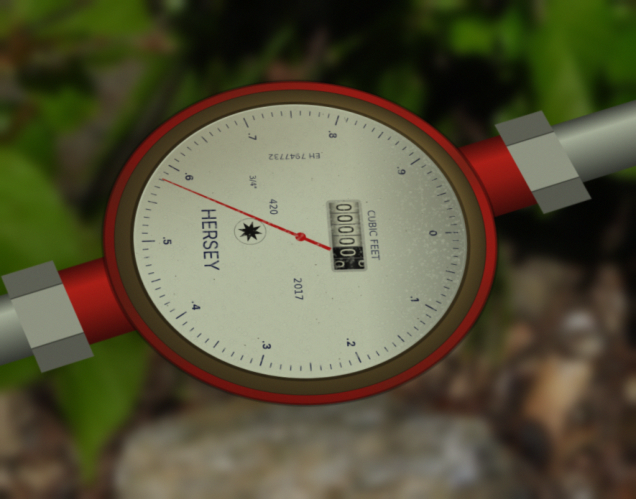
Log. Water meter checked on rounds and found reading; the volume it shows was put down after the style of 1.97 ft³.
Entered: 8.58 ft³
